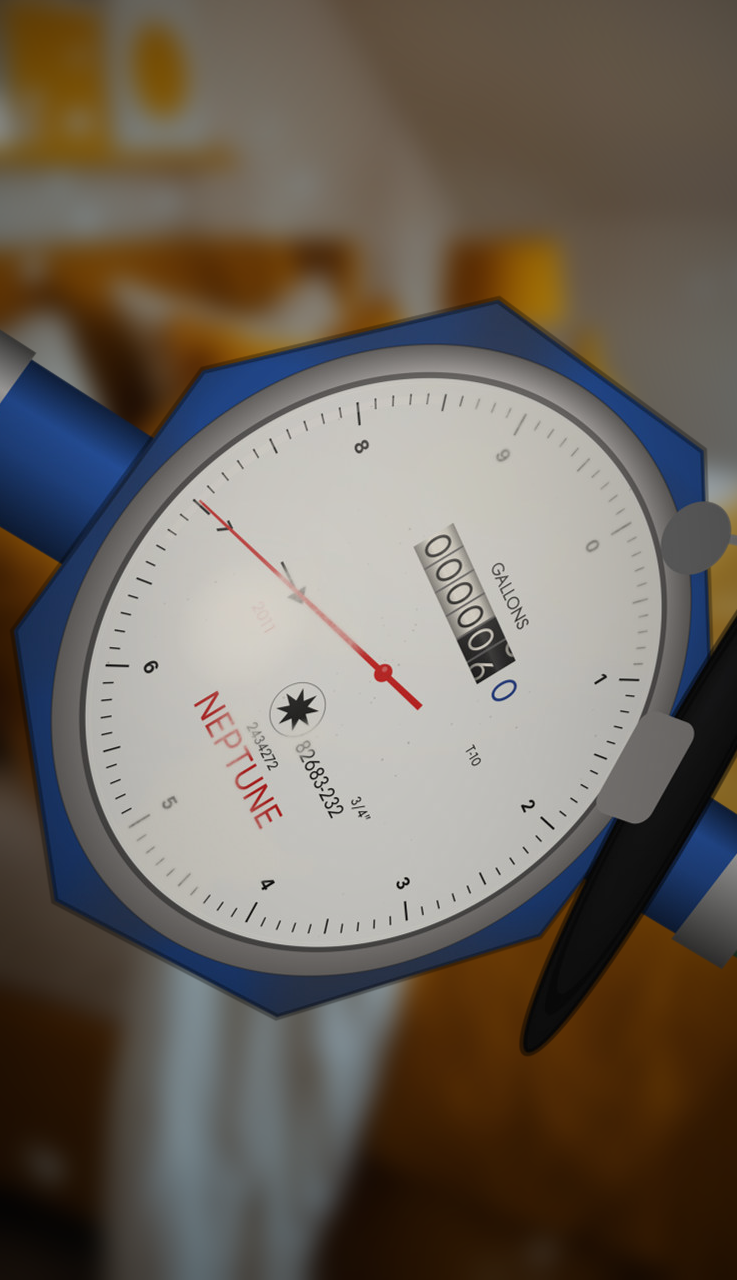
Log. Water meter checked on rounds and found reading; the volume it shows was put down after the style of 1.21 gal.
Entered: 57.0 gal
